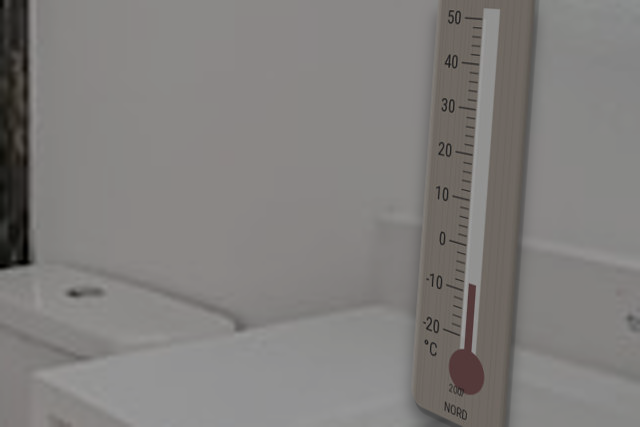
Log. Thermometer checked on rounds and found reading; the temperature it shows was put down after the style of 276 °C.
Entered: -8 °C
